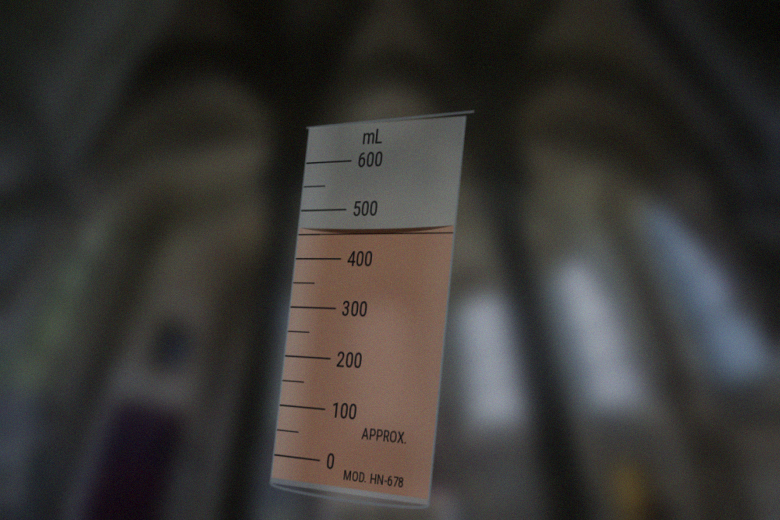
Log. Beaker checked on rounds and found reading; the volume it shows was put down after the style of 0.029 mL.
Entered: 450 mL
